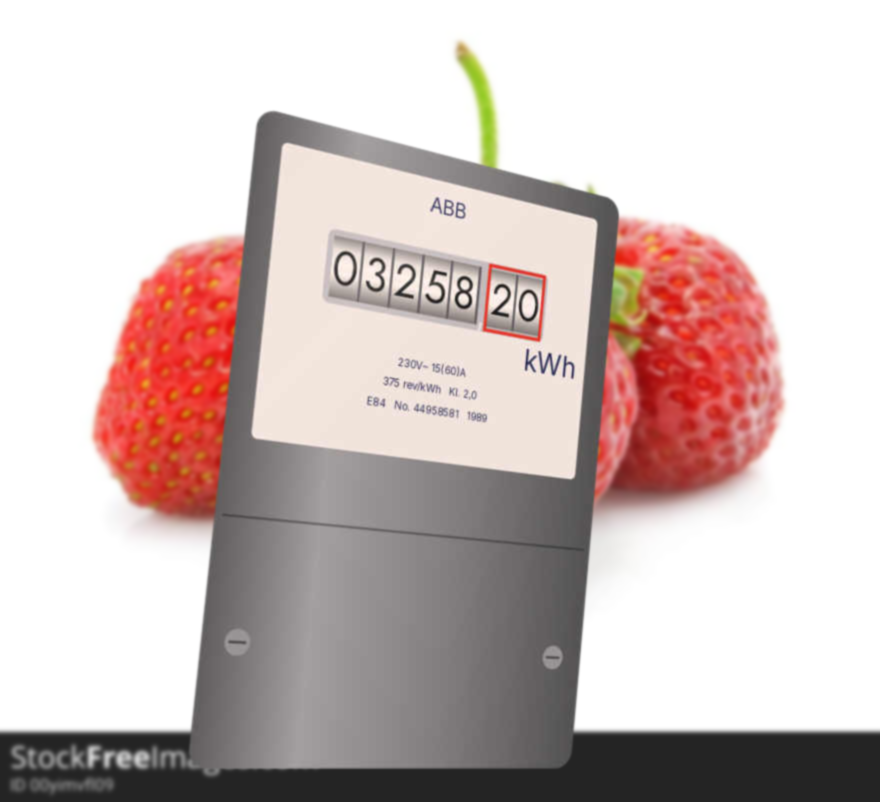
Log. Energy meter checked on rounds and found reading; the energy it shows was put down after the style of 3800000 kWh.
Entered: 3258.20 kWh
